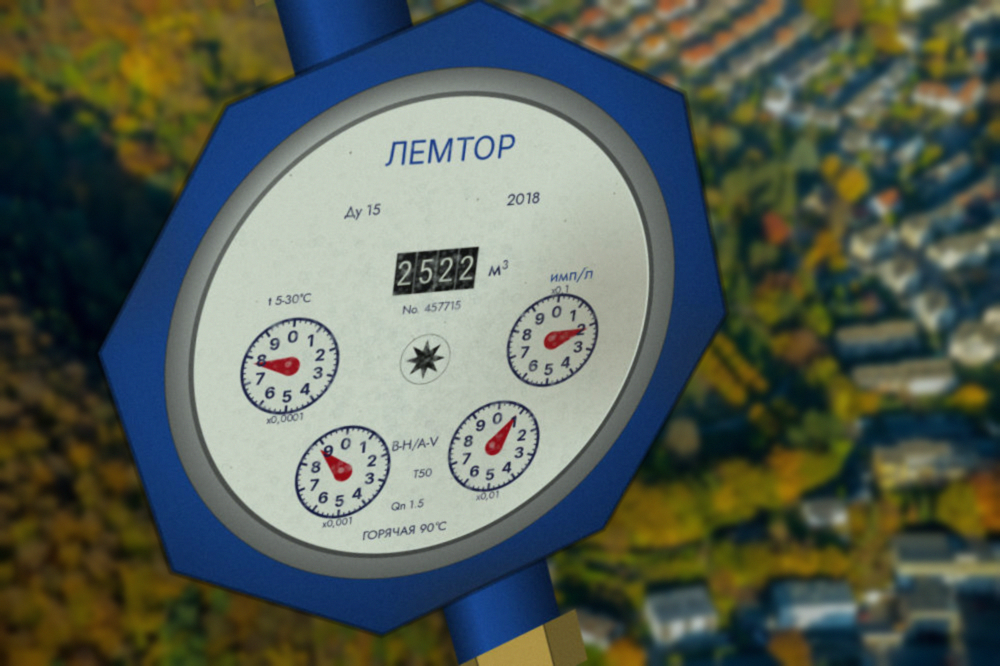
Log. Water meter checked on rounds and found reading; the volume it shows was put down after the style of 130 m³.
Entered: 2522.2087 m³
